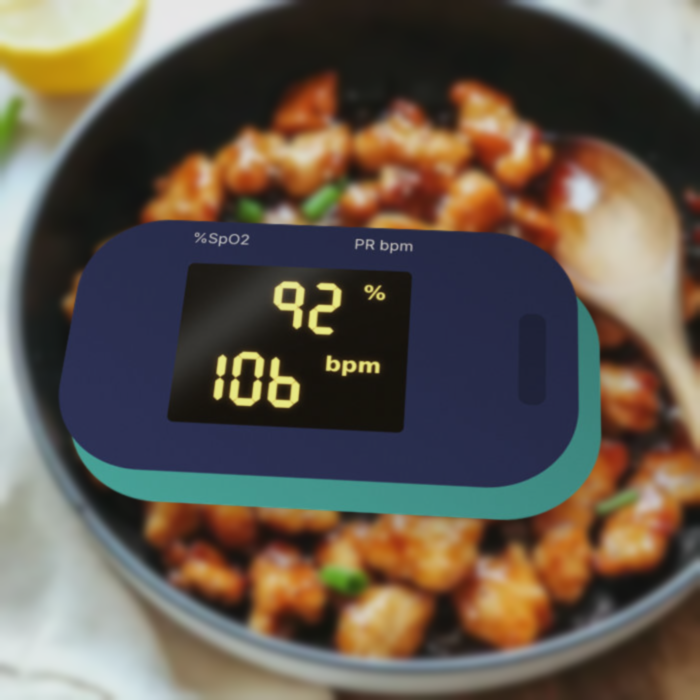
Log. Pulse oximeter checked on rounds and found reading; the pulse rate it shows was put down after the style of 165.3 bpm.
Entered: 106 bpm
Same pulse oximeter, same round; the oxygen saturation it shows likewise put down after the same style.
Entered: 92 %
